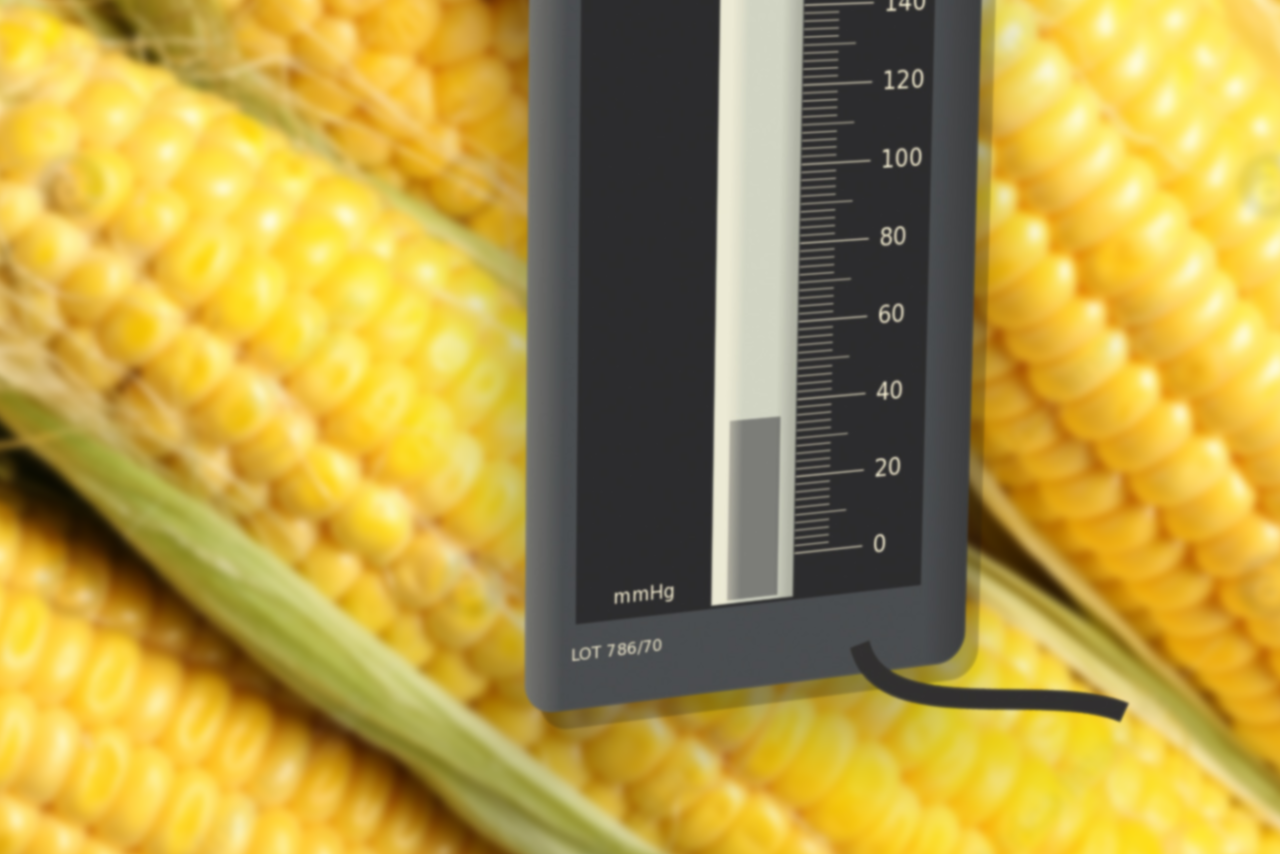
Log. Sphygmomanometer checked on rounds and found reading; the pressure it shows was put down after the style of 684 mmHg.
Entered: 36 mmHg
